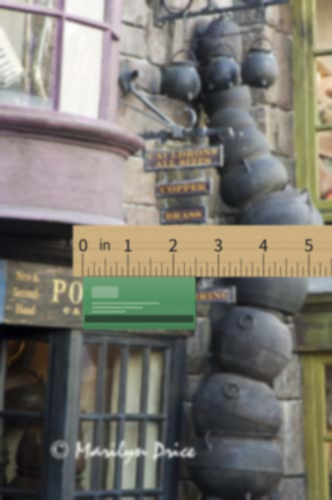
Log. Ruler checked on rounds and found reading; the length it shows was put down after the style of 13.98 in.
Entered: 2.5 in
